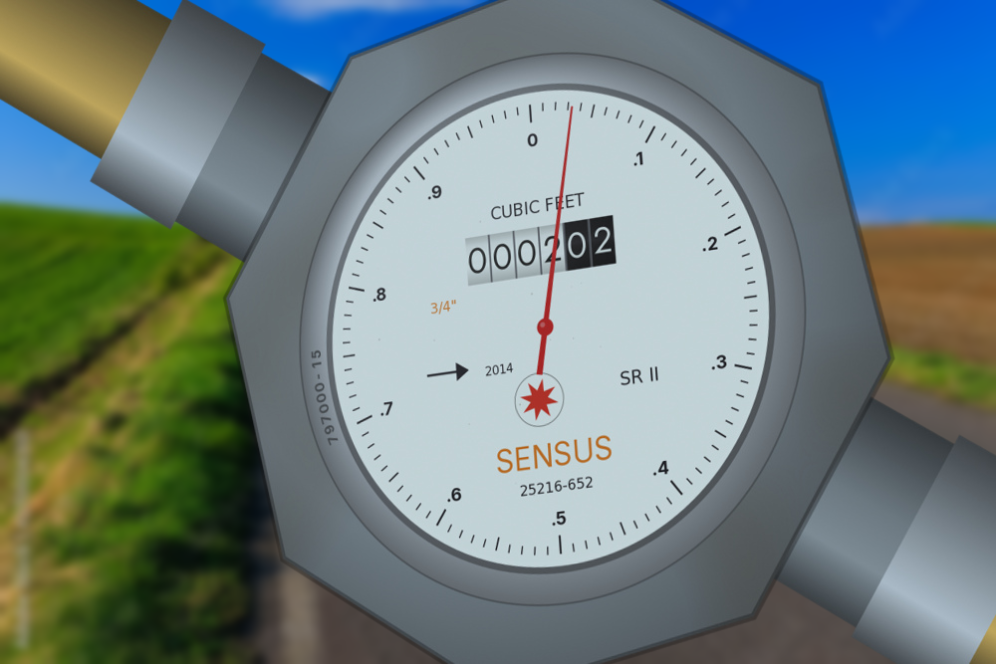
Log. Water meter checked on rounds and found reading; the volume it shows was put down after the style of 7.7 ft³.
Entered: 202.03 ft³
